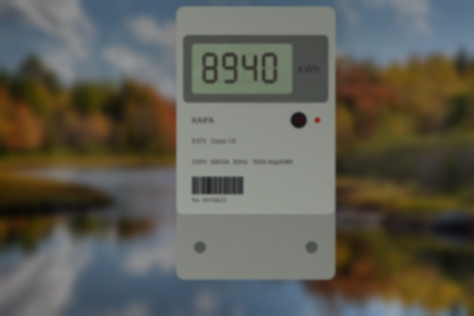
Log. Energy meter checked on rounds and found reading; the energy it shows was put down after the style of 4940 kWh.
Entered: 8940 kWh
